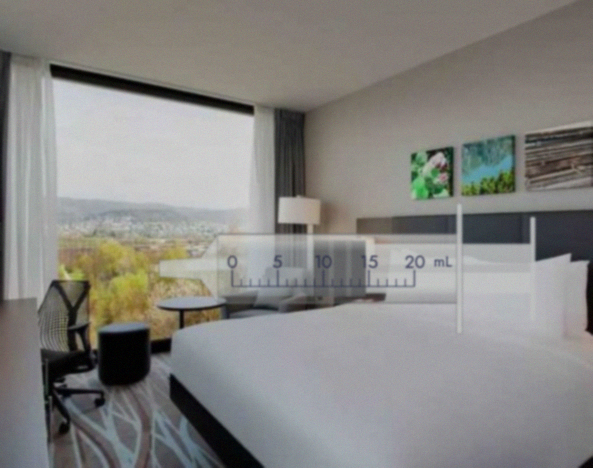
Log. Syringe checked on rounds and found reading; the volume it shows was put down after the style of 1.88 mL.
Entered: 9 mL
